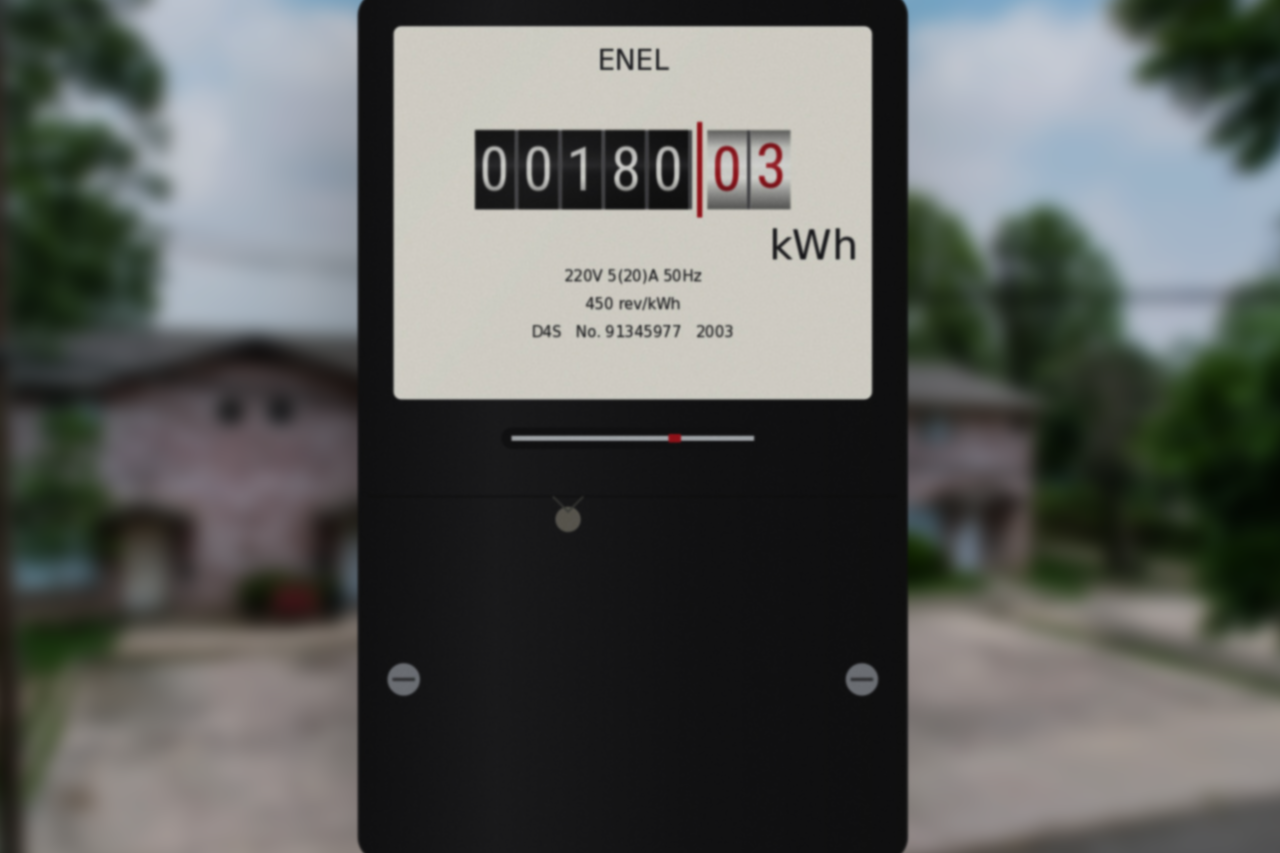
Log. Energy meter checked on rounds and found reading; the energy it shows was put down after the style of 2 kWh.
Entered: 180.03 kWh
